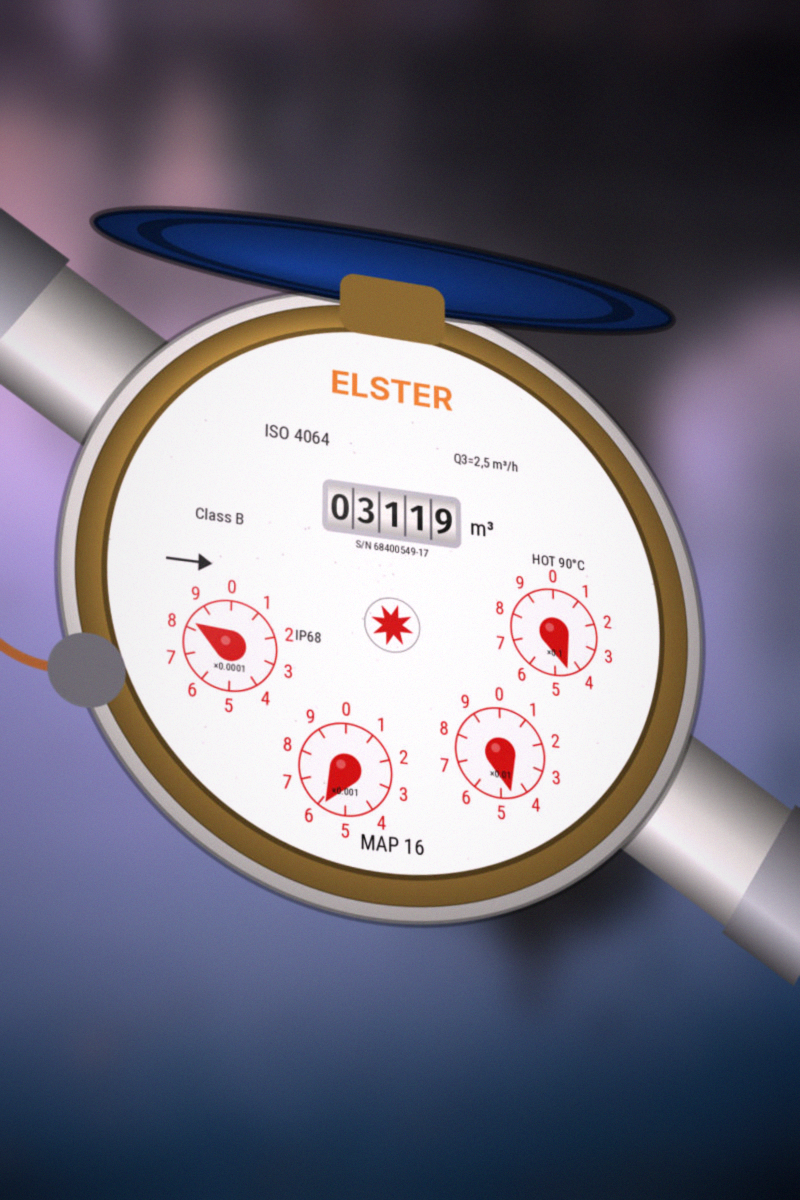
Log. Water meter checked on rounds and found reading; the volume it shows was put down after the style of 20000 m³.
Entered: 3119.4458 m³
